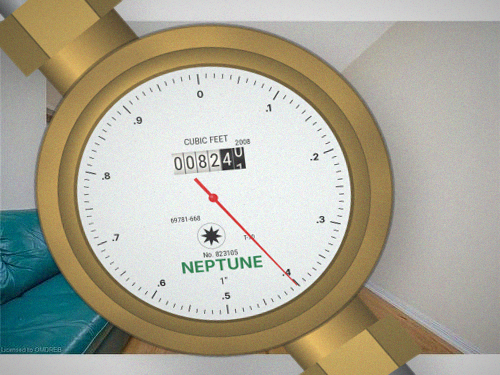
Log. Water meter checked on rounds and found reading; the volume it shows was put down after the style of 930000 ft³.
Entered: 8240.40 ft³
